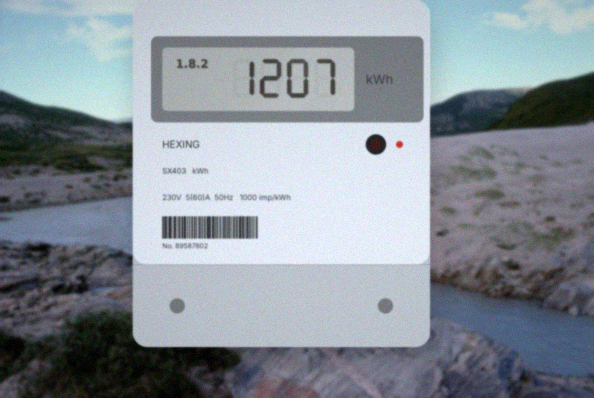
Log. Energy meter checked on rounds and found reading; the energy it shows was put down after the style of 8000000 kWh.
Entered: 1207 kWh
